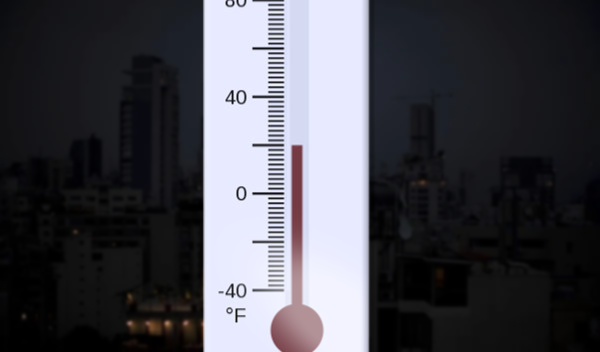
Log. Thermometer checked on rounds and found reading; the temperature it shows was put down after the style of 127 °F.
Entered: 20 °F
